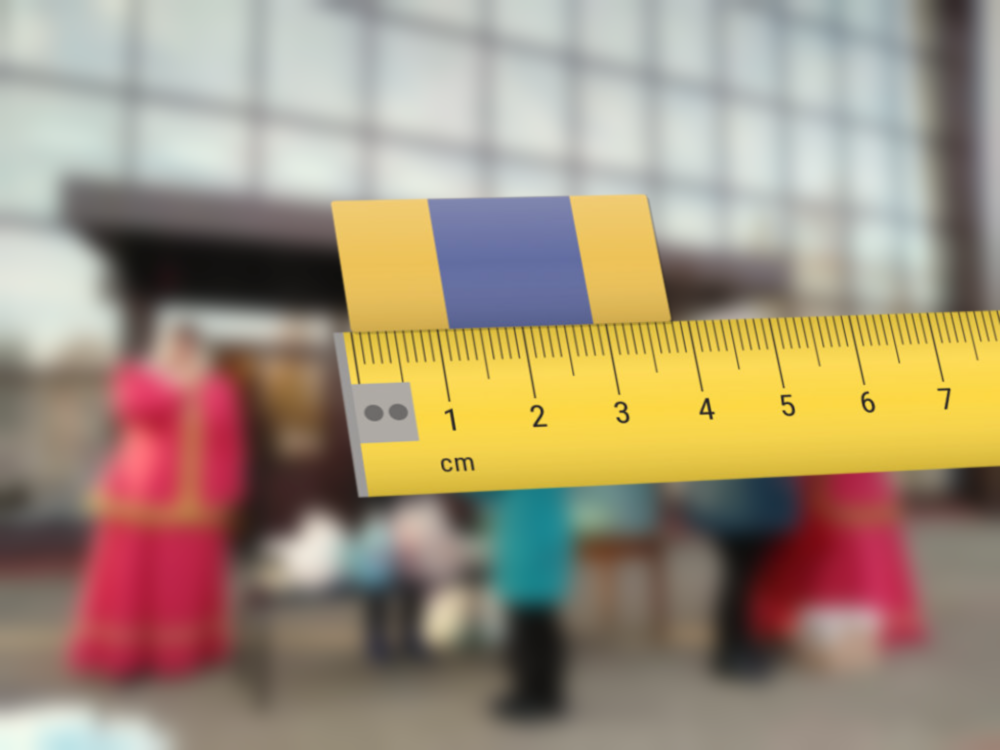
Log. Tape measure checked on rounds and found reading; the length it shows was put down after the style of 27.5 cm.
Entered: 3.8 cm
